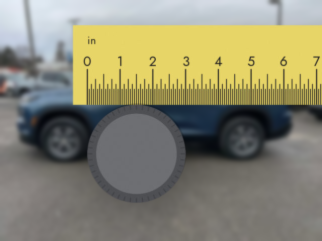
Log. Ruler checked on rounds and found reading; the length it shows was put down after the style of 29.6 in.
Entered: 3 in
